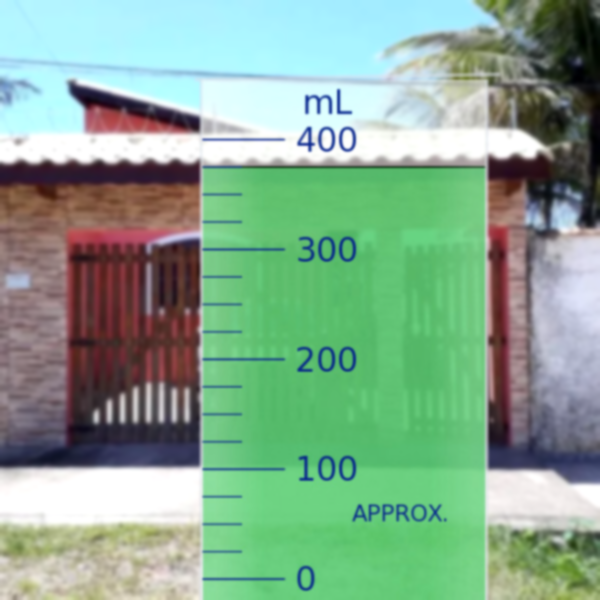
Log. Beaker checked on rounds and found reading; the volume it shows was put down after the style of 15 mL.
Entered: 375 mL
